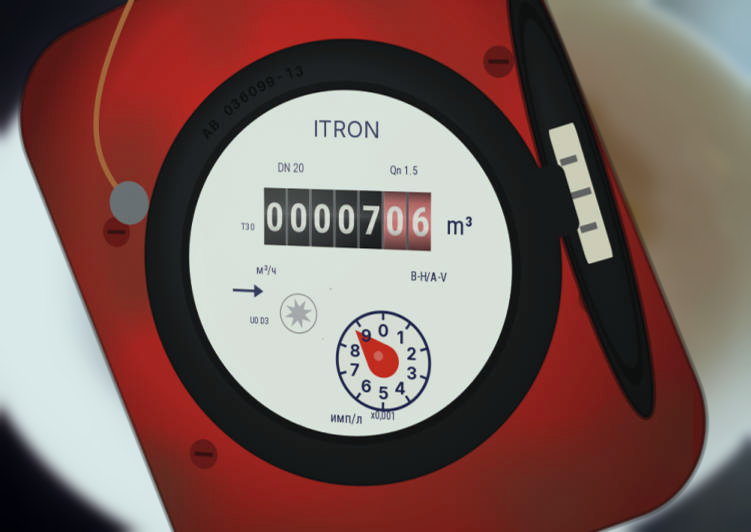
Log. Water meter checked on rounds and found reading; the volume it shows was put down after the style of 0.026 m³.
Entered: 7.068 m³
